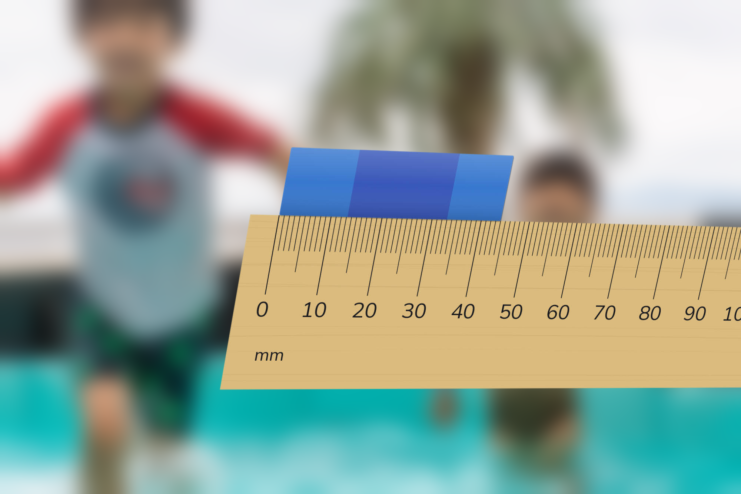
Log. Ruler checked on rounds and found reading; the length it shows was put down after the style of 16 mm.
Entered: 44 mm
